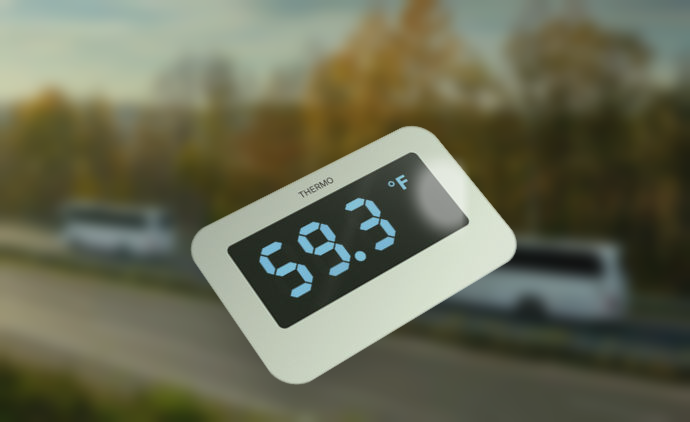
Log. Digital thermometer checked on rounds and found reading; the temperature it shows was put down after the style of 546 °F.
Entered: 59.3 °F
